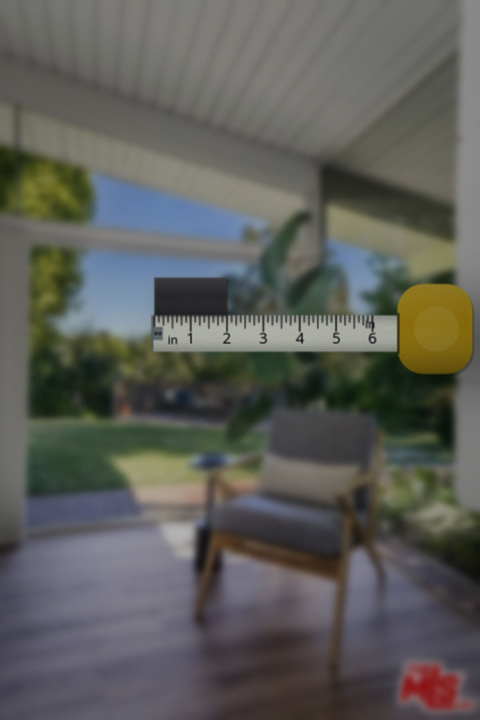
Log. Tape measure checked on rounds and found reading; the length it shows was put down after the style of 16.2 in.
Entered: 2 in
